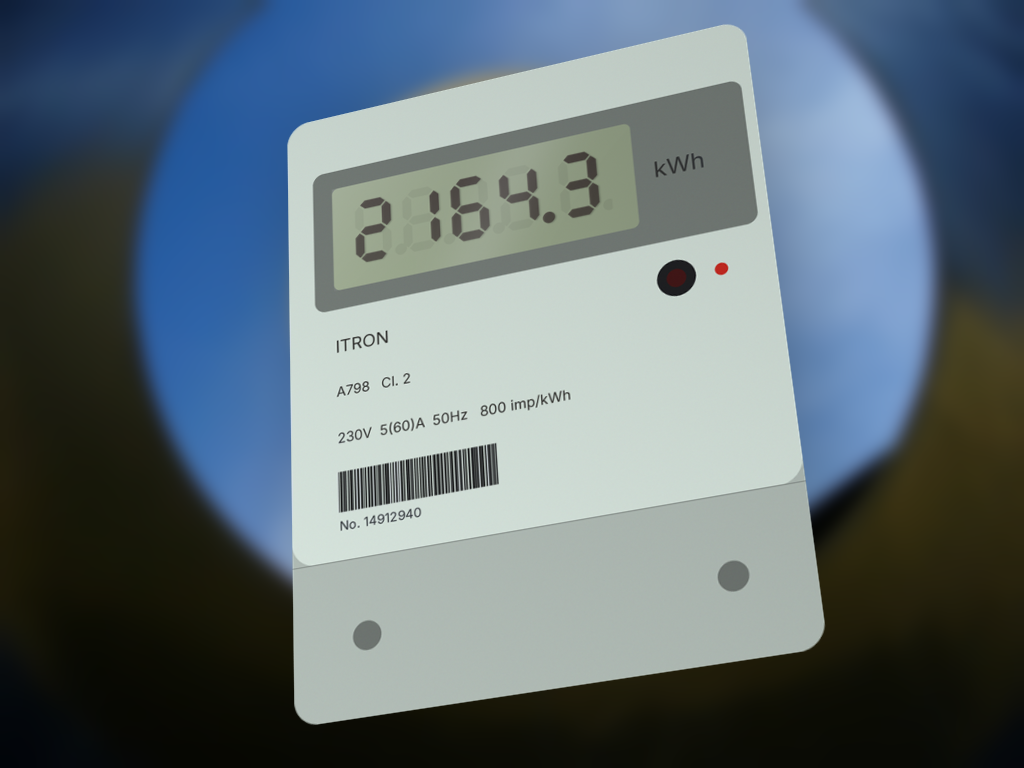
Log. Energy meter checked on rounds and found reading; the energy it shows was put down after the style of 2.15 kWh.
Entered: 2164.3 kWh
